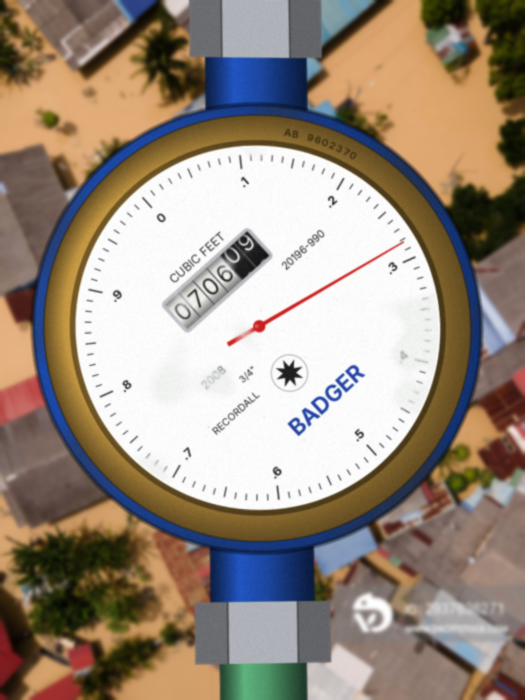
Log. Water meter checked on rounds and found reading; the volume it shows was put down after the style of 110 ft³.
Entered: 70609.28 ft³
